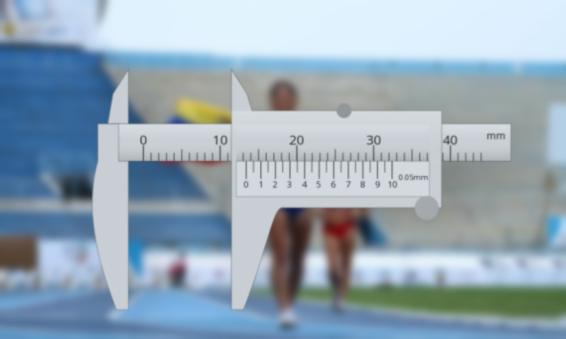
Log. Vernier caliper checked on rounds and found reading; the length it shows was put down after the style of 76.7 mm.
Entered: 13.4 mm
